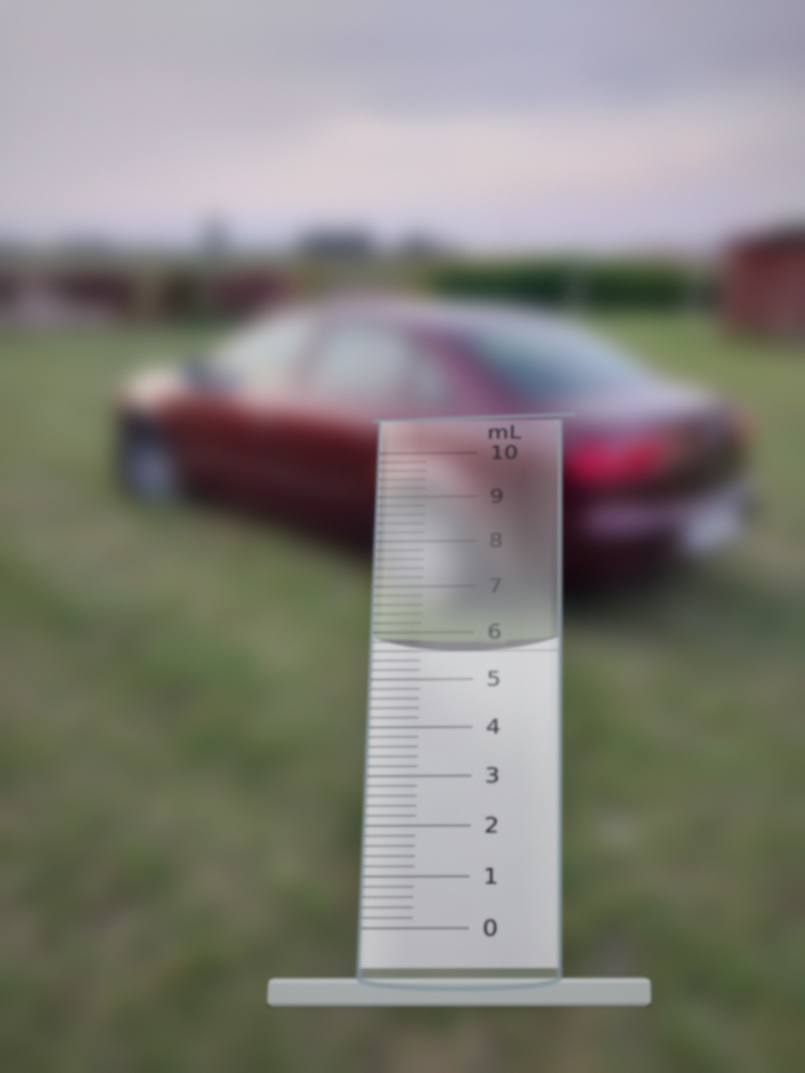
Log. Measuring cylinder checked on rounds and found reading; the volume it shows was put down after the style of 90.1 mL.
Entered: 5.6 mL
